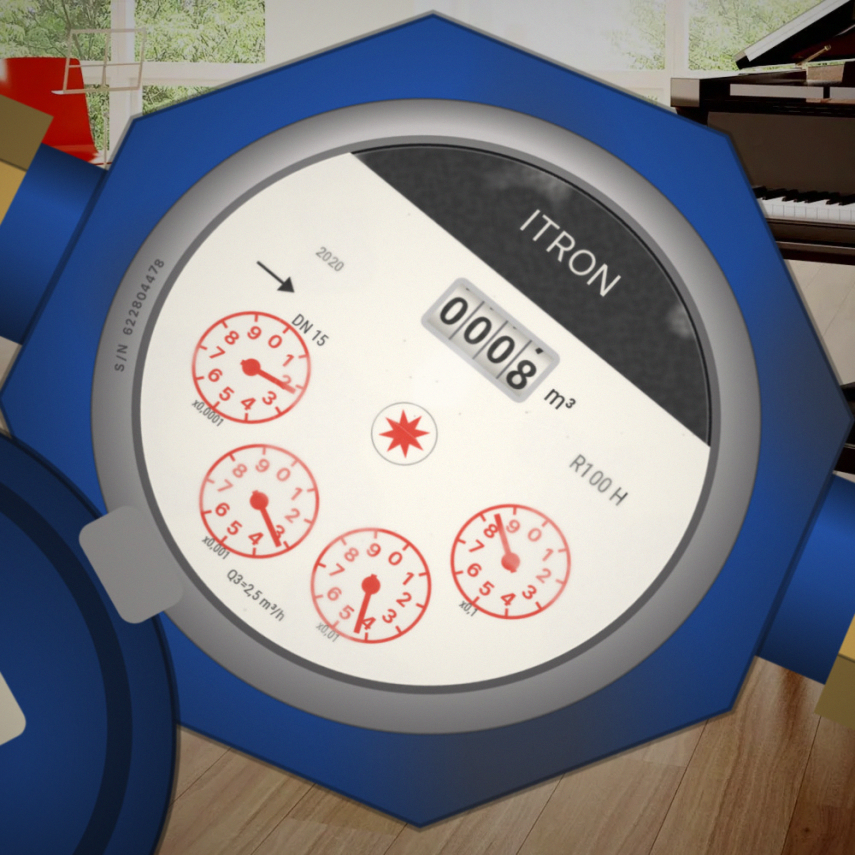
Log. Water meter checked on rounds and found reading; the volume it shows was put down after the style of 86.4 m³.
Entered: 7.8432 m³
